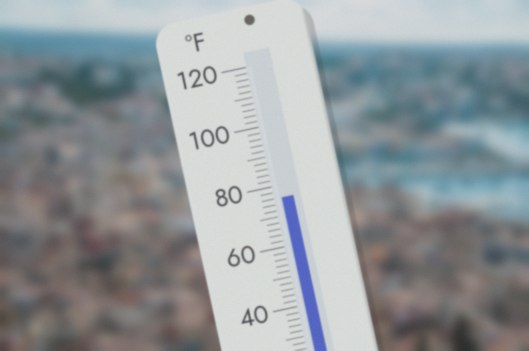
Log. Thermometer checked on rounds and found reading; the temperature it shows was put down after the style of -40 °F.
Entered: 76 °F
